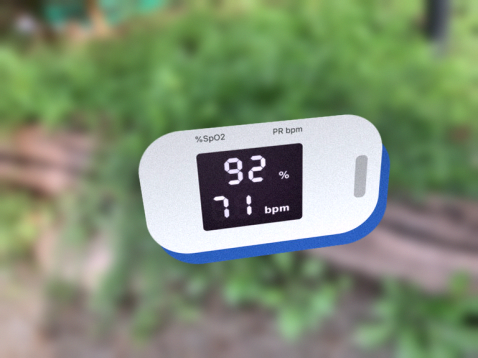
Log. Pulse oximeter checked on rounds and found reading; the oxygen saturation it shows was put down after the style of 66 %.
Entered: 92 %
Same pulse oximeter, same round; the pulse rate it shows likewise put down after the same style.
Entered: 71 bpm
